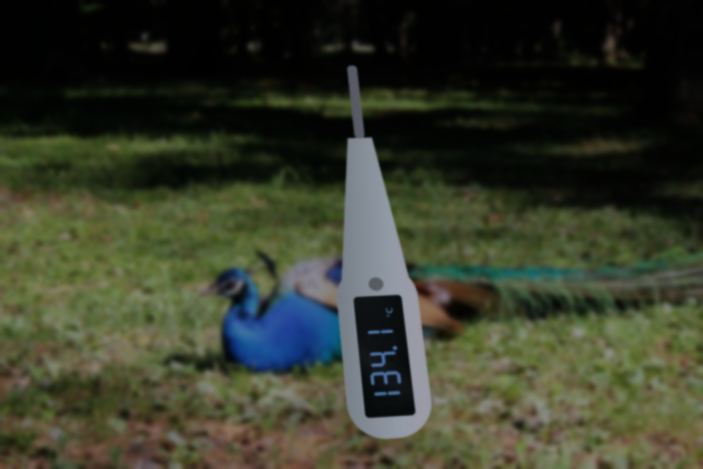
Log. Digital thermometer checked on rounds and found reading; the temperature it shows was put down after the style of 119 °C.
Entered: 134.1 °C
